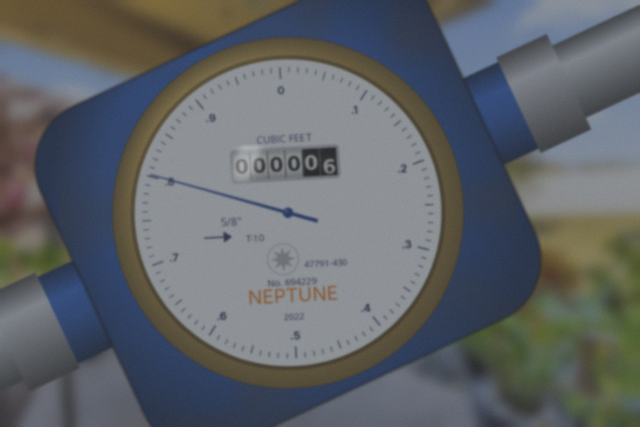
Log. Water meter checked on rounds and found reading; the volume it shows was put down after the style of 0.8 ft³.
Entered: 5.80 ft³
